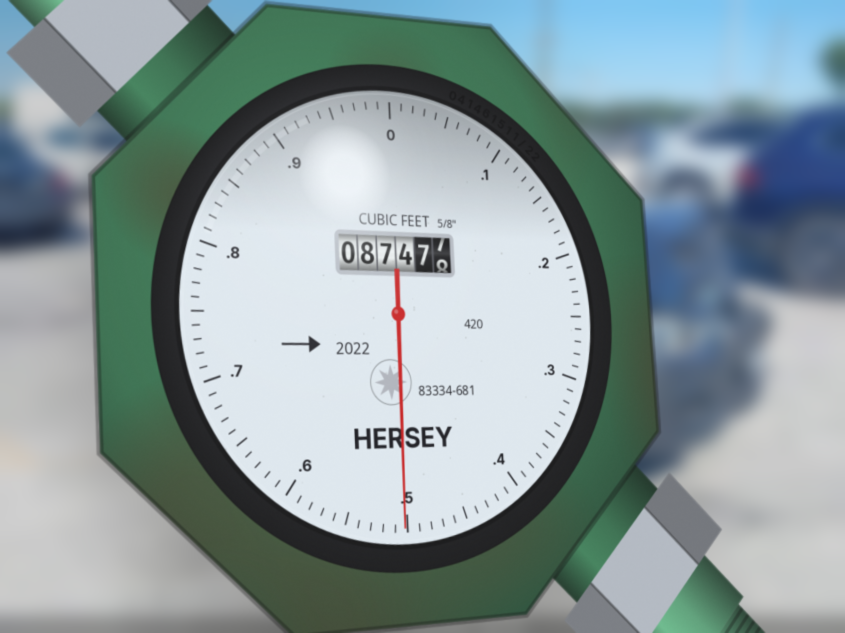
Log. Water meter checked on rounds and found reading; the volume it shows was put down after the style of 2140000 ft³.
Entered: 87477.50 ft³
